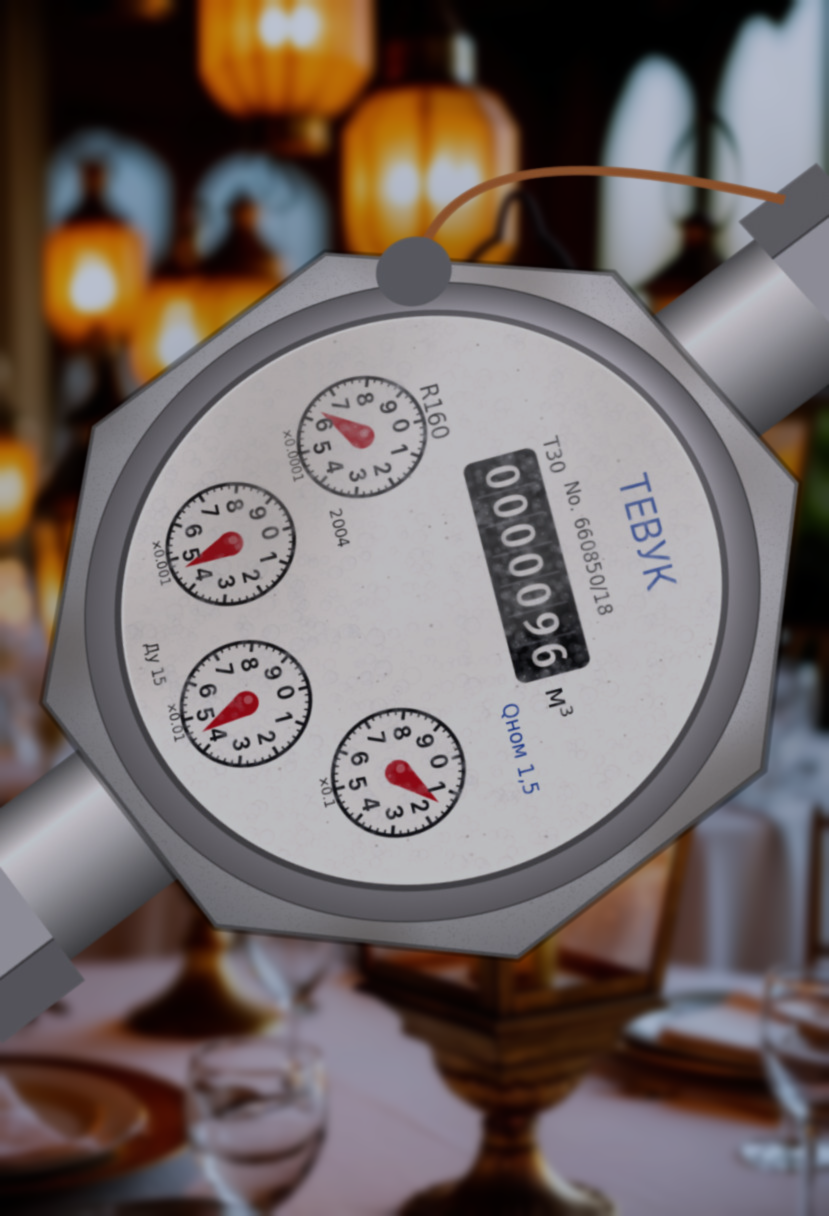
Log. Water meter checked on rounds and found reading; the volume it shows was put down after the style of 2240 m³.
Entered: 96.1446 m³
